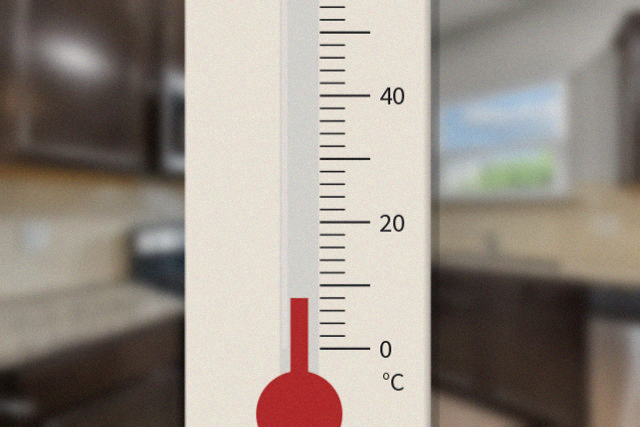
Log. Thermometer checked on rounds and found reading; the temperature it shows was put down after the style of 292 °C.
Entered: 8 °C
